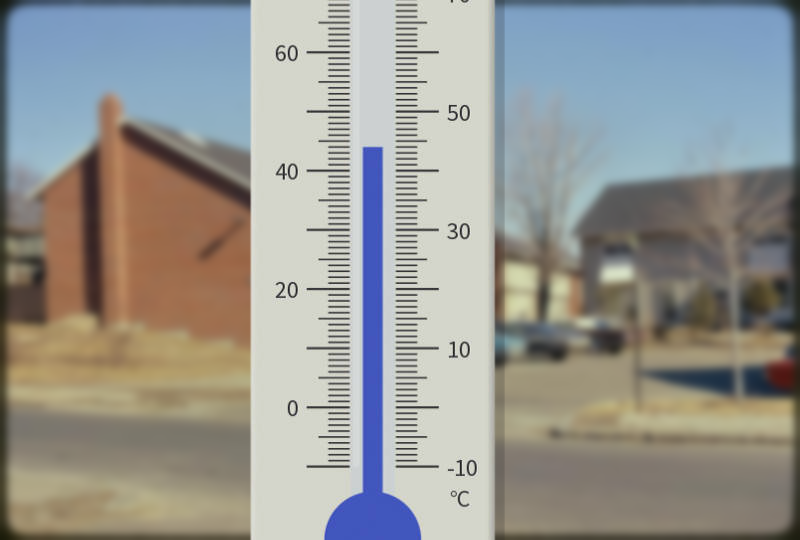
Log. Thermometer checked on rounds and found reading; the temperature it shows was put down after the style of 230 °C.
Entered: 44 °C
